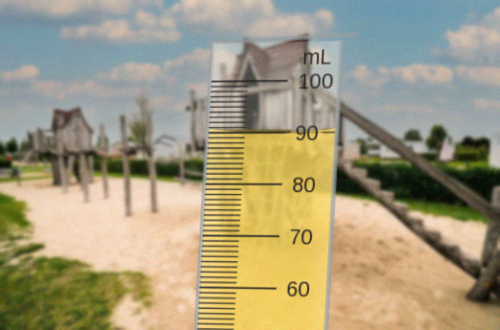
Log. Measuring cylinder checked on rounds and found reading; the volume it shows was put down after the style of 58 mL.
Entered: 90 mL
